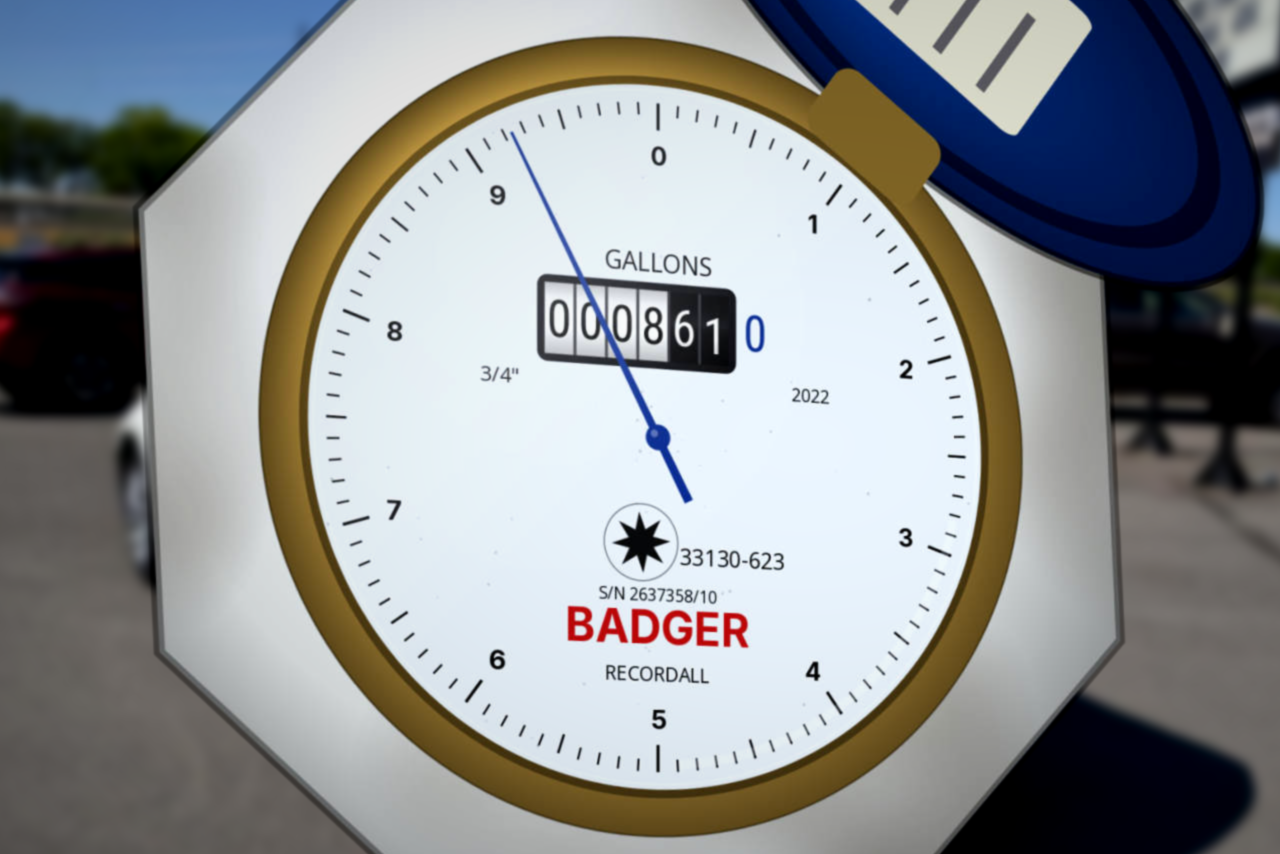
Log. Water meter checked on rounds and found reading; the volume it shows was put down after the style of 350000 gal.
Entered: 8609.2 gal
